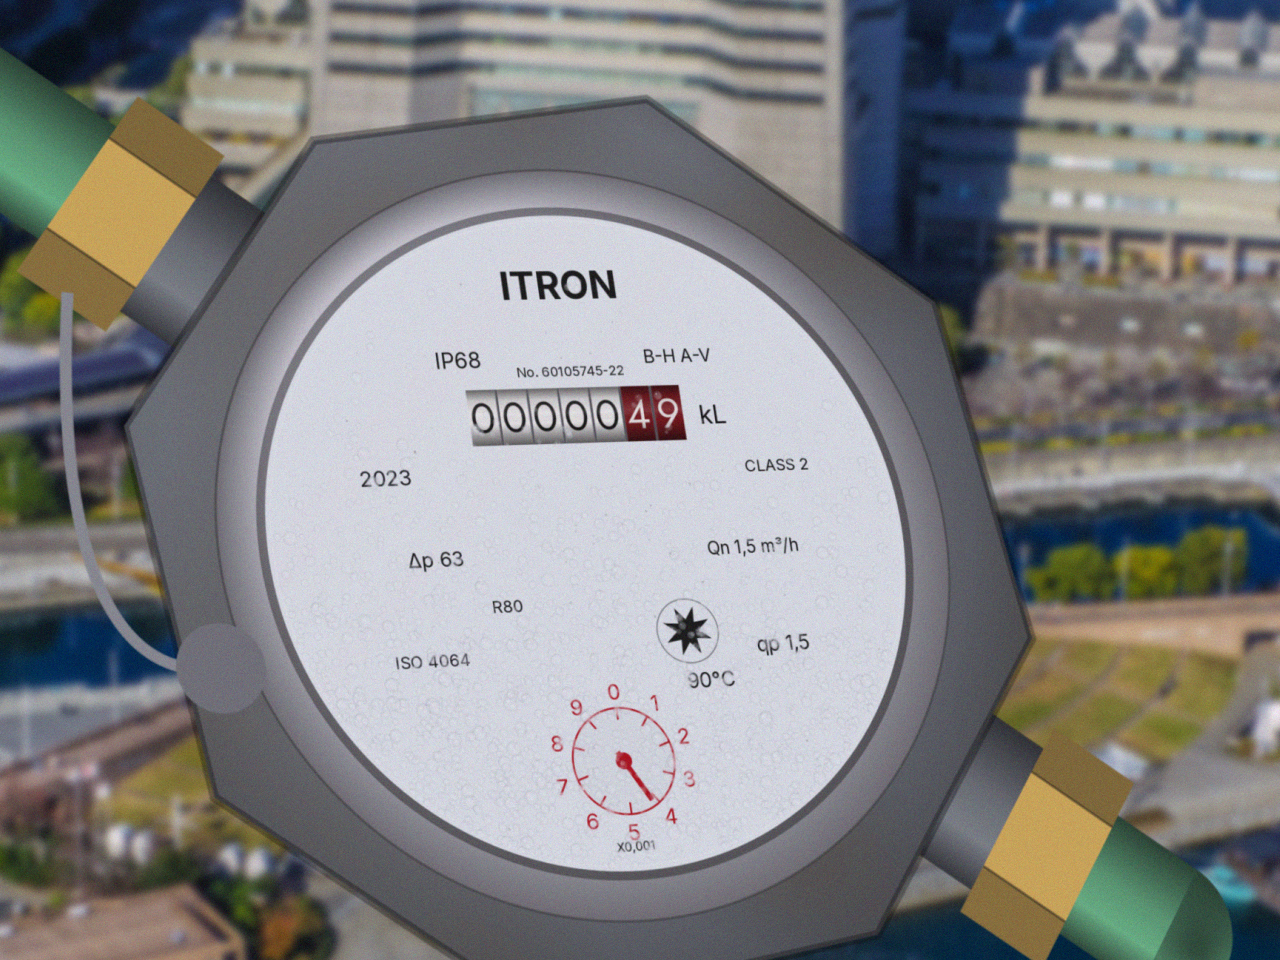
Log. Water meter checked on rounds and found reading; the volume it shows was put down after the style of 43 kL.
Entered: 0.494 kL
